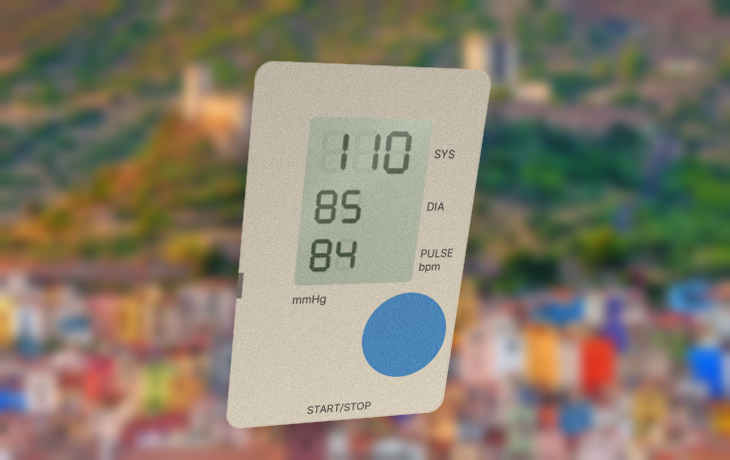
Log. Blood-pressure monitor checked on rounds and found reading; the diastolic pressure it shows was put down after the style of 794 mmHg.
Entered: 85 mmHg
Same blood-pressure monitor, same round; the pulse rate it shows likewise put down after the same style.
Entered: 84 bpm
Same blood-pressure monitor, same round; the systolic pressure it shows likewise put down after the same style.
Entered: 110 mmHg
